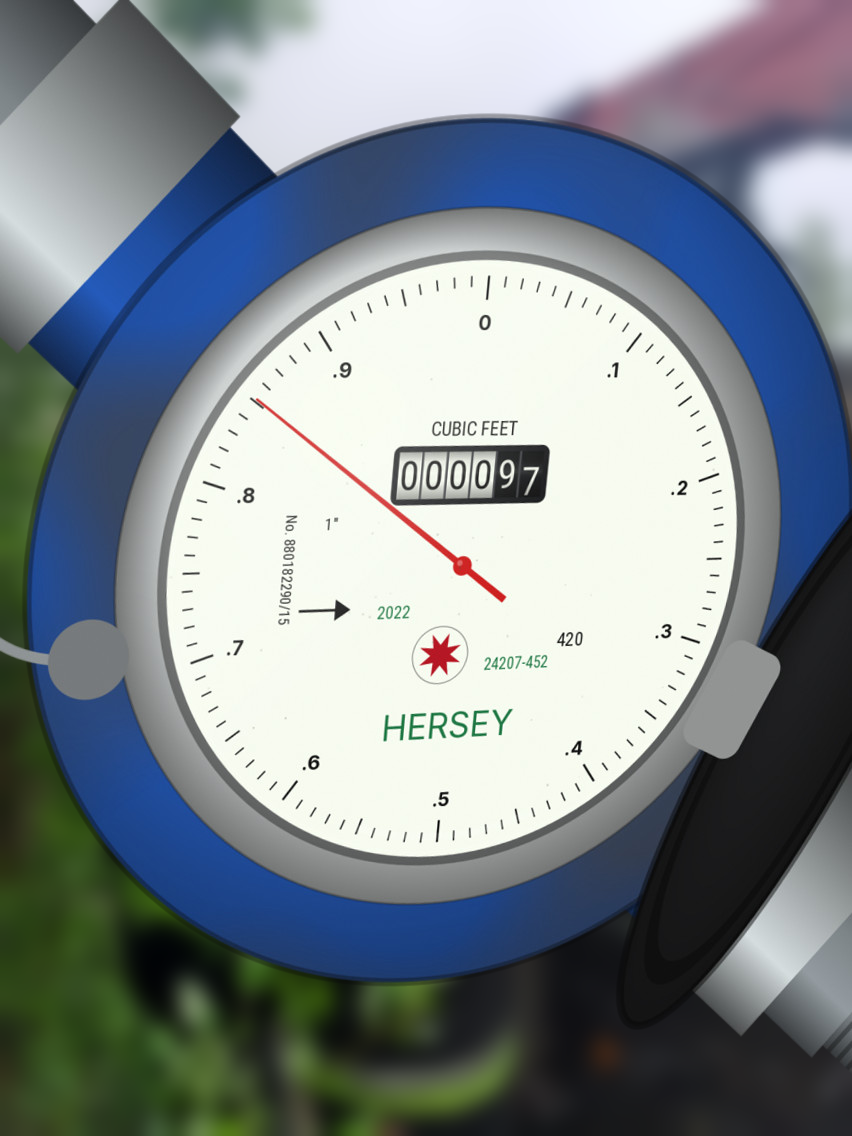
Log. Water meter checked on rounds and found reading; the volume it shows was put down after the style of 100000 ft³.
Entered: 96.85 ft³
